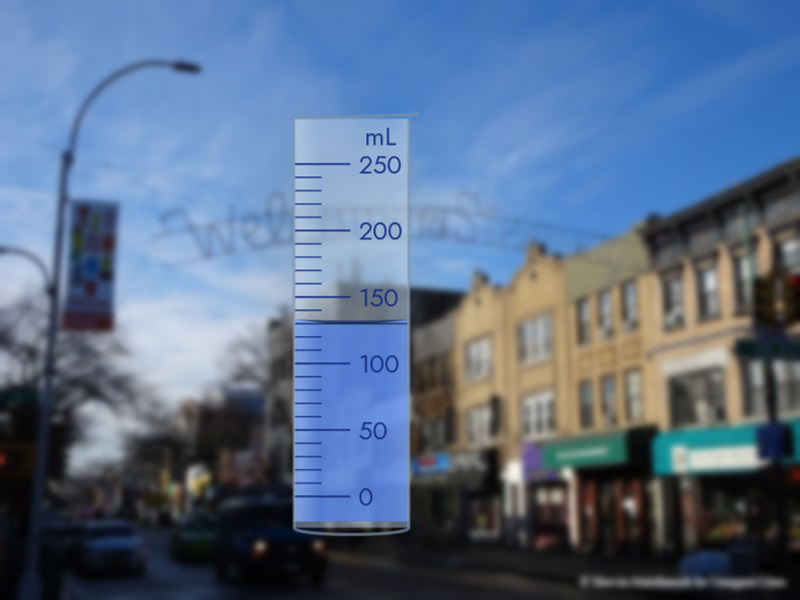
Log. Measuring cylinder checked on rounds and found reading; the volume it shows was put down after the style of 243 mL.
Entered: 130 mL
